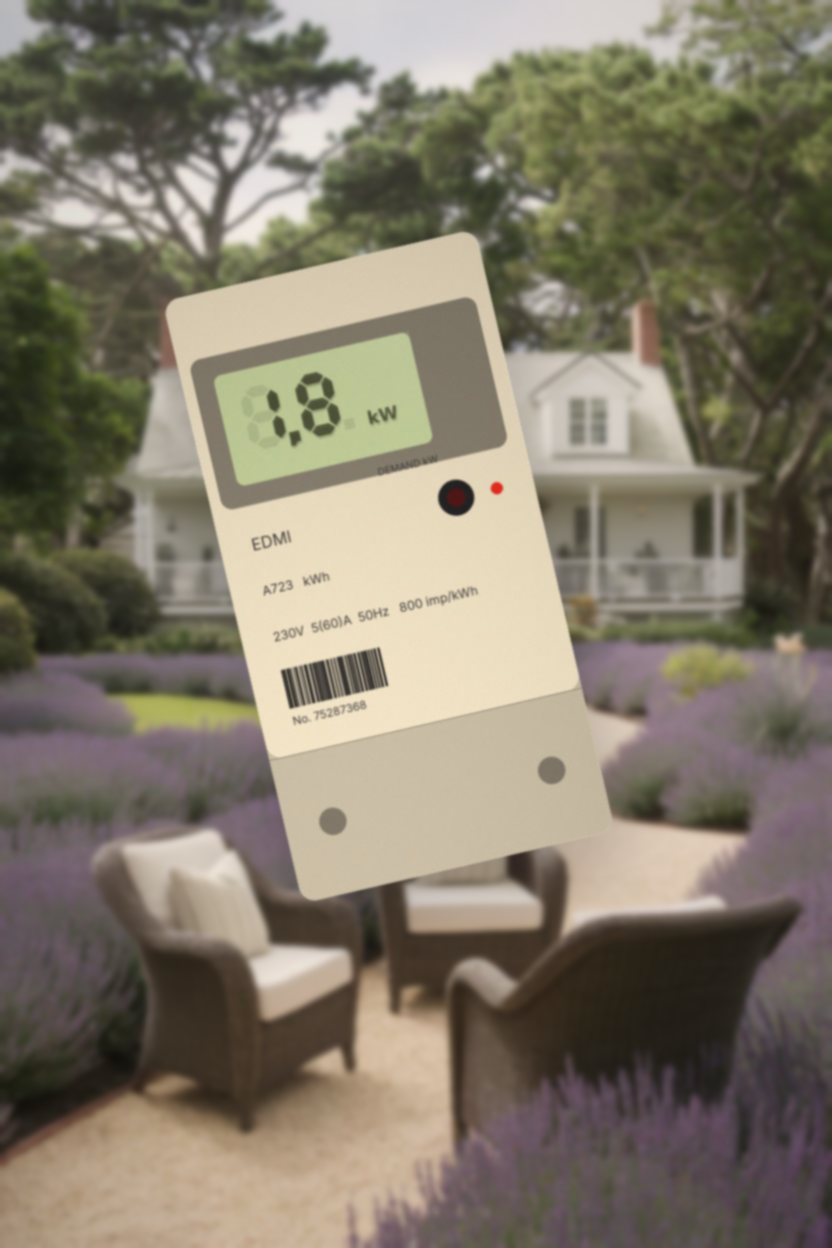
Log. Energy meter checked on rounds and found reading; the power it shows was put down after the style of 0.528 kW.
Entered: 1.8 kW
